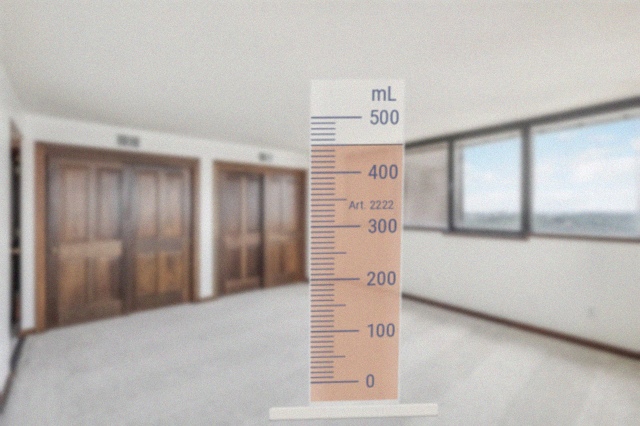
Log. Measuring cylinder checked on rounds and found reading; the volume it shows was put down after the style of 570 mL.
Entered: 450 mL
